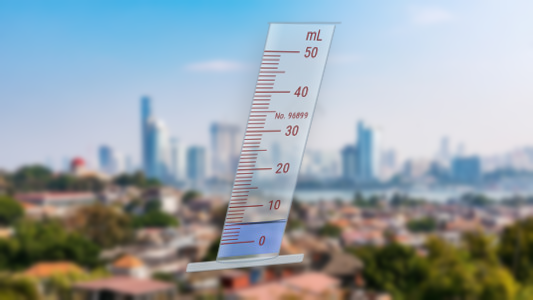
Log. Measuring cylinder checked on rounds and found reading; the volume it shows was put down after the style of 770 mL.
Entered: 5 mL
